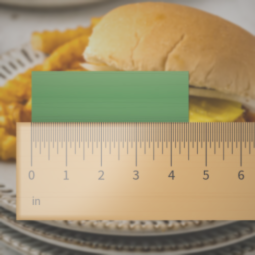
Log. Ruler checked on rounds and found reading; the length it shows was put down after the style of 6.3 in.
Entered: 4.5 in
